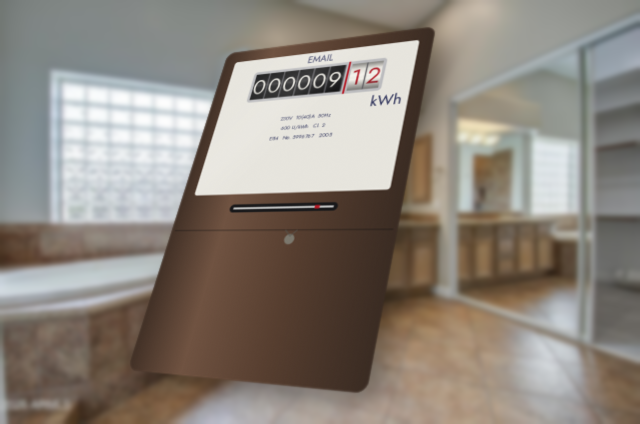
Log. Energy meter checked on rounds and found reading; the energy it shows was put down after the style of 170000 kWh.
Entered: 9.12 kWh
